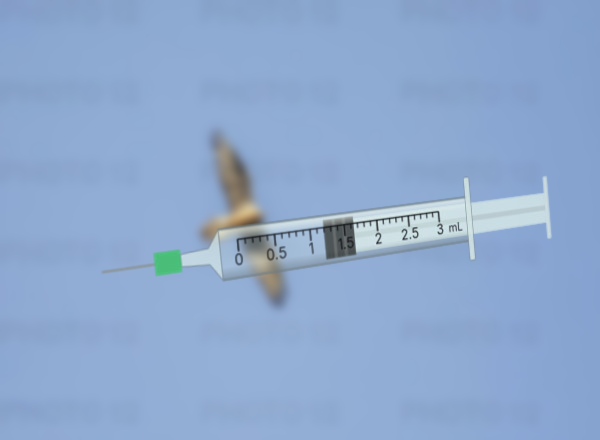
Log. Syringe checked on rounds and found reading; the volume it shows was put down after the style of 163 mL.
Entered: 1.2 mL
